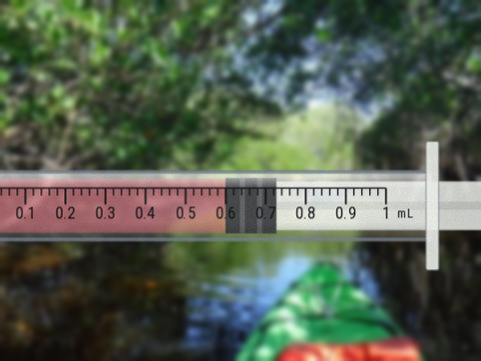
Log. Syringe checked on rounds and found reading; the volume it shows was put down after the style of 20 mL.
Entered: 0.6 mL
